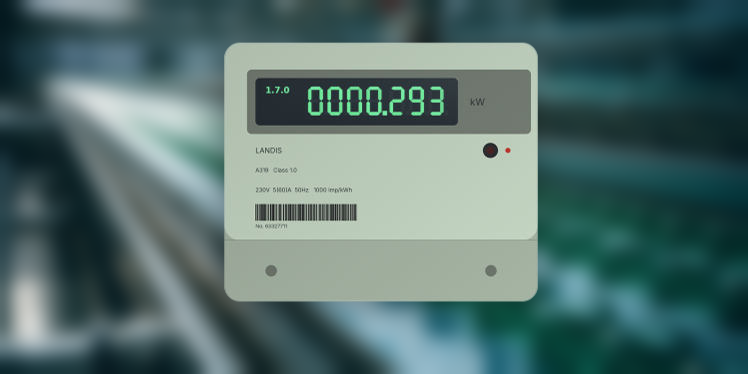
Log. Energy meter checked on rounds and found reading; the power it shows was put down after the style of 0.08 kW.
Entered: 0.293 kW
